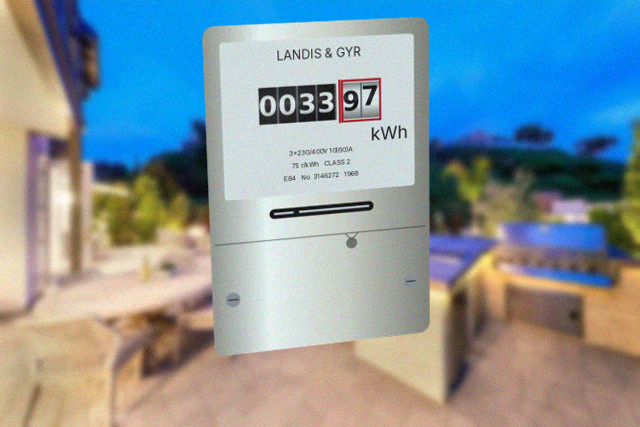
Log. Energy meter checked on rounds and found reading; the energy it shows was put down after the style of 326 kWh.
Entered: 33.97 kWh
